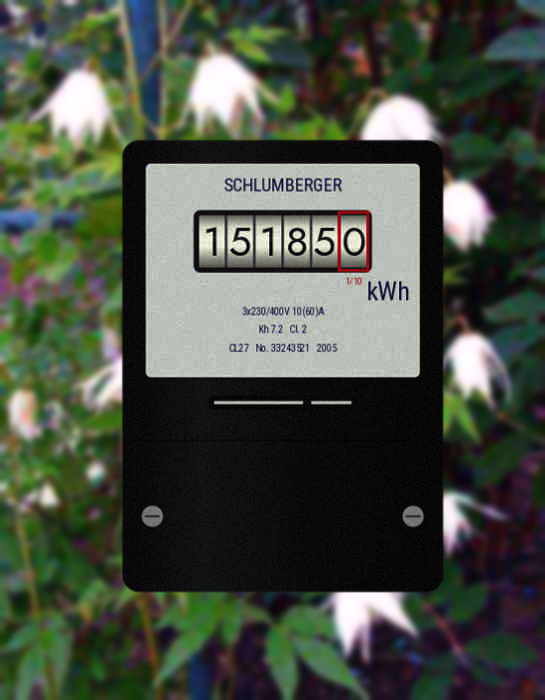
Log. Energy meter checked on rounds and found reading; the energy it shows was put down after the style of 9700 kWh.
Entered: 15185.0 kWh
